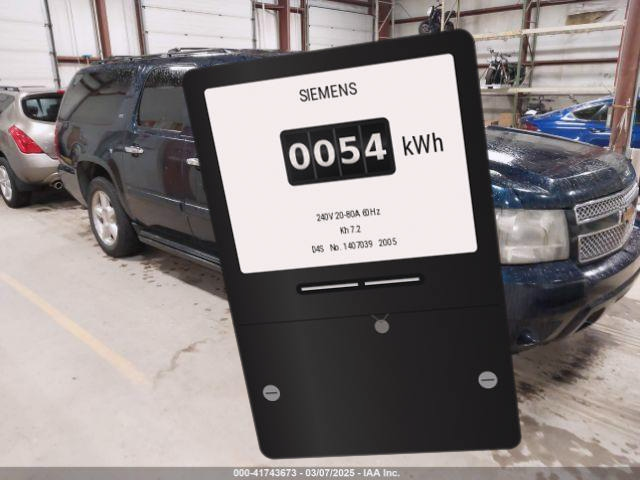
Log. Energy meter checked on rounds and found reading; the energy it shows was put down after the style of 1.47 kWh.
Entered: 54 kWh
